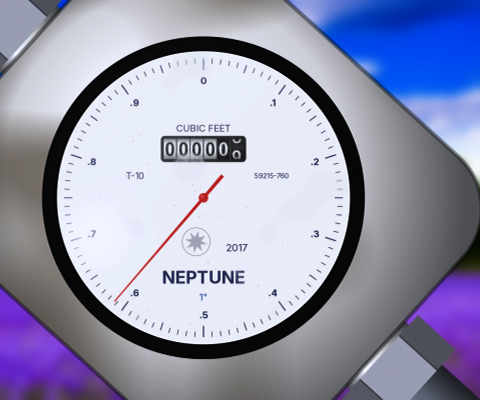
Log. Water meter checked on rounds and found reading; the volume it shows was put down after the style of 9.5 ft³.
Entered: 8.61 ft³
